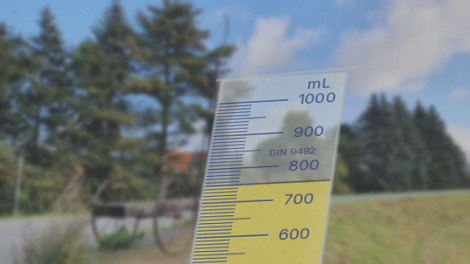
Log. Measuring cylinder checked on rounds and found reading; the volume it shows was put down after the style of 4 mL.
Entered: 750 mL
